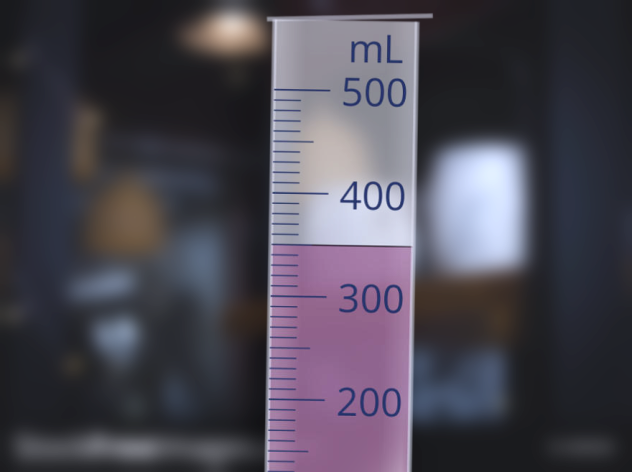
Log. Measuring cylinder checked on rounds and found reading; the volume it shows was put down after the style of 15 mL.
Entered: 350 mL
